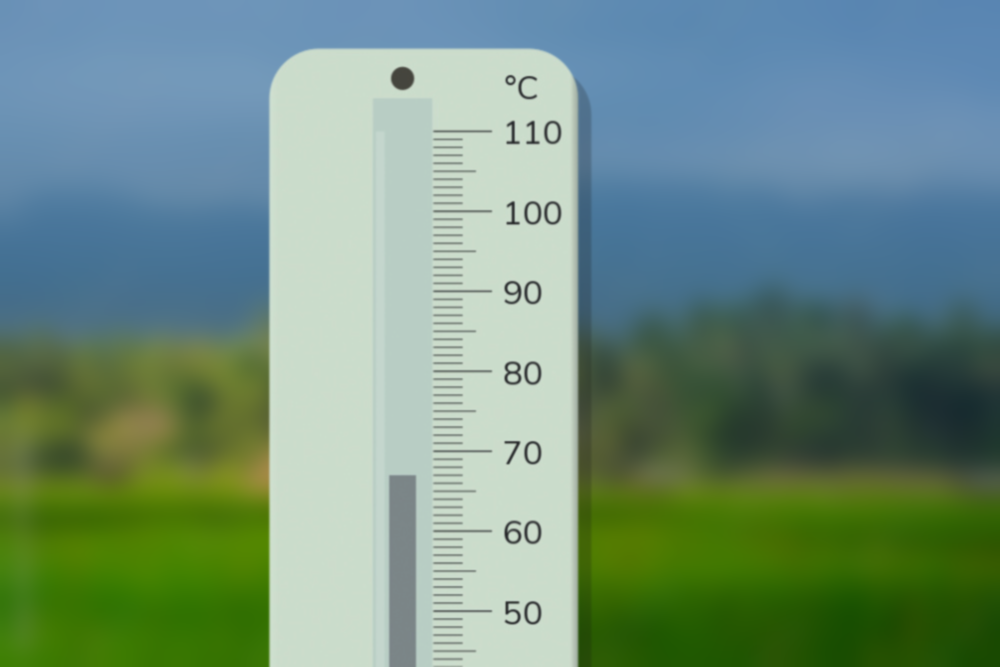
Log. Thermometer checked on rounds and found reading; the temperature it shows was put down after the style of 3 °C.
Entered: 67 °C
